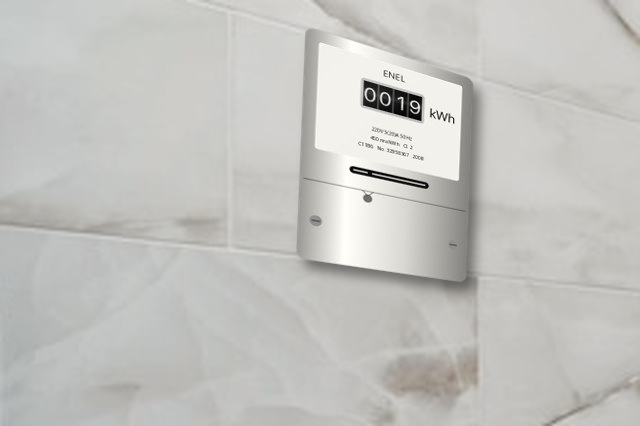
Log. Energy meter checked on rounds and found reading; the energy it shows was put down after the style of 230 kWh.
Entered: 19 kWh
